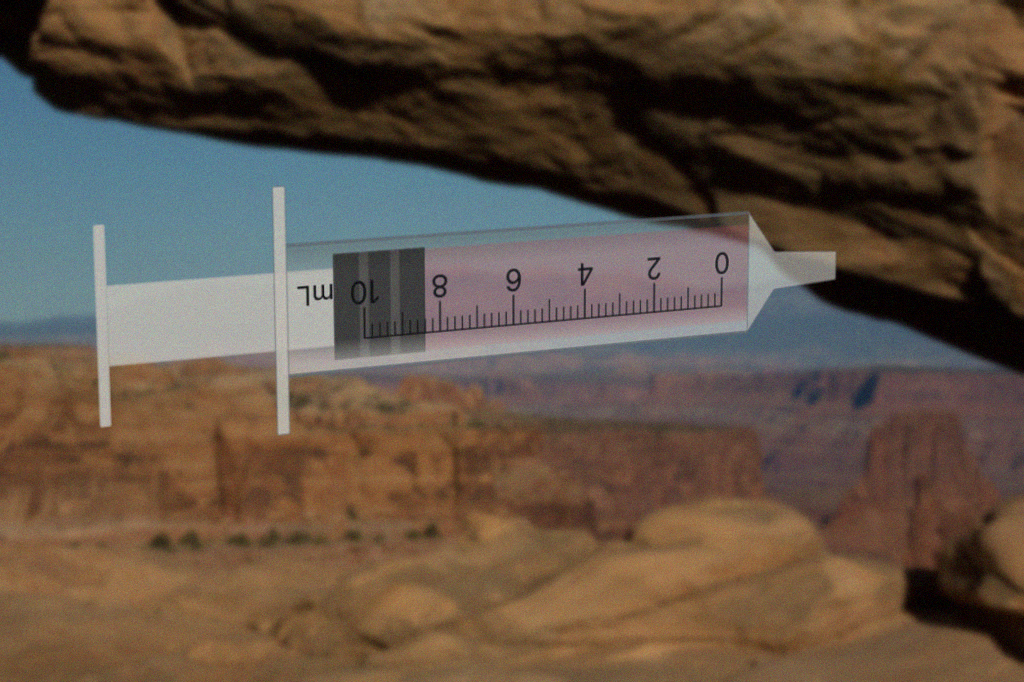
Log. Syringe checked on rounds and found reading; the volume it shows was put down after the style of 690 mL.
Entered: 8.4 mL
